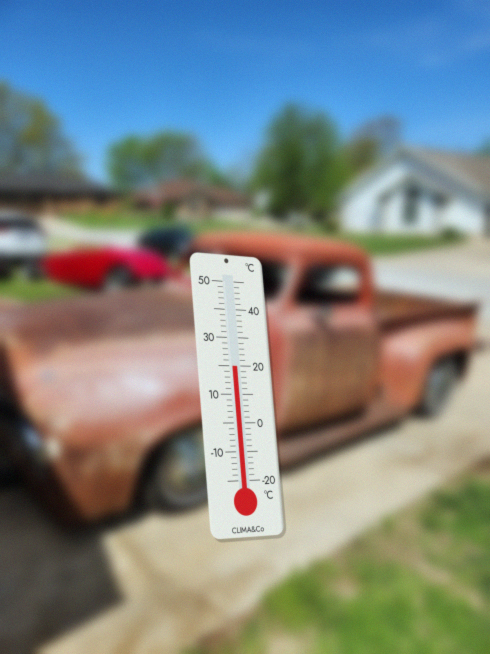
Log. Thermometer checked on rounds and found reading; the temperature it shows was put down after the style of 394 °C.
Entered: 20 °C
